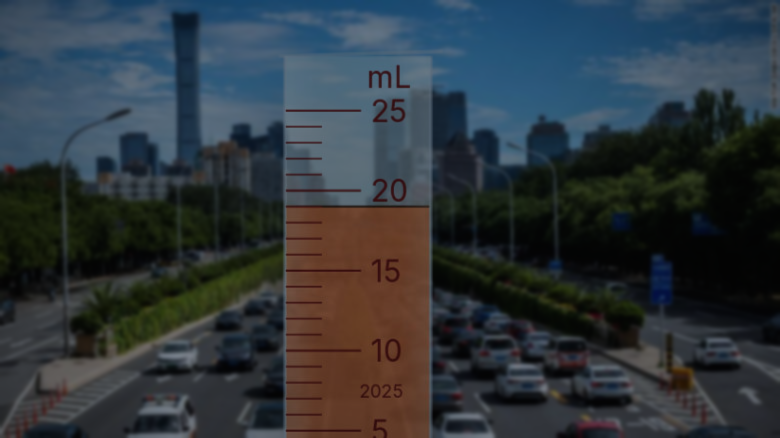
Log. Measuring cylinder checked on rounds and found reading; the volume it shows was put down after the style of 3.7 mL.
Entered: 19 mL
